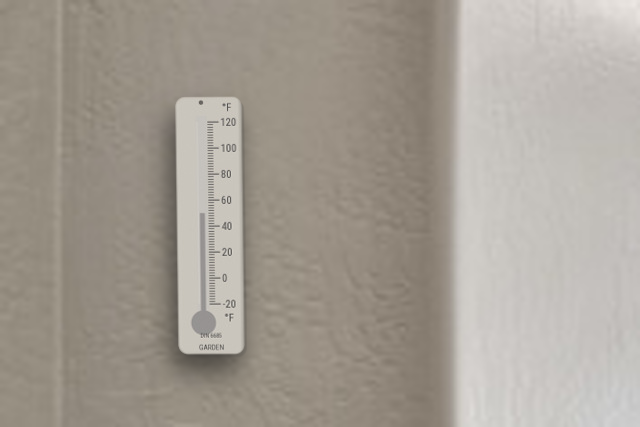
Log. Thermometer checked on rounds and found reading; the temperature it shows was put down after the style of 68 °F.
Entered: 50 °F
